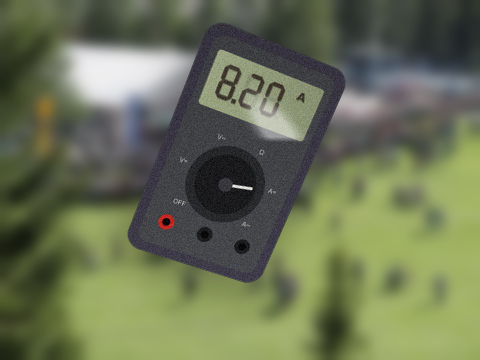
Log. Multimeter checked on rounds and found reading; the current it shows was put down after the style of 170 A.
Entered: 8.20 A
